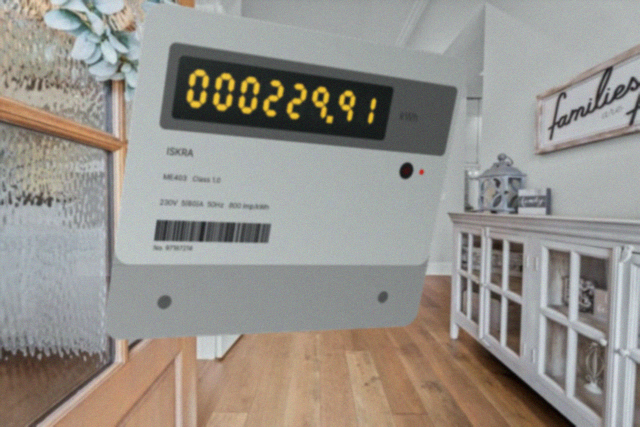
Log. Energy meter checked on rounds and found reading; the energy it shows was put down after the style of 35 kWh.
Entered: 229.91 kWh
